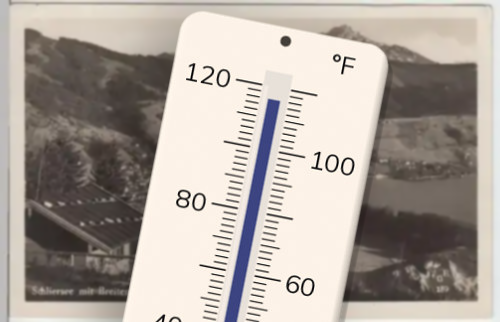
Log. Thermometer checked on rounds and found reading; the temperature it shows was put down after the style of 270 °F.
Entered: 116 °F
